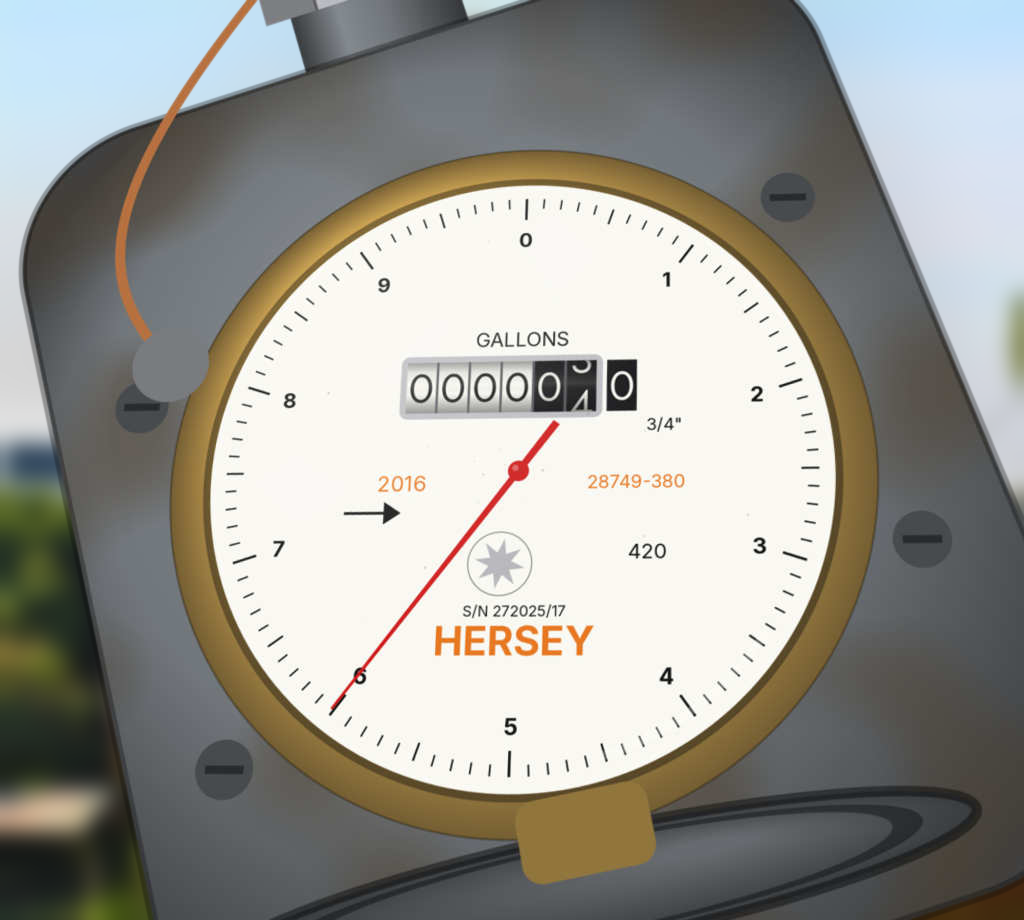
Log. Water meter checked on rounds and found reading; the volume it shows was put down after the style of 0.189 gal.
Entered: 36.0 gal
